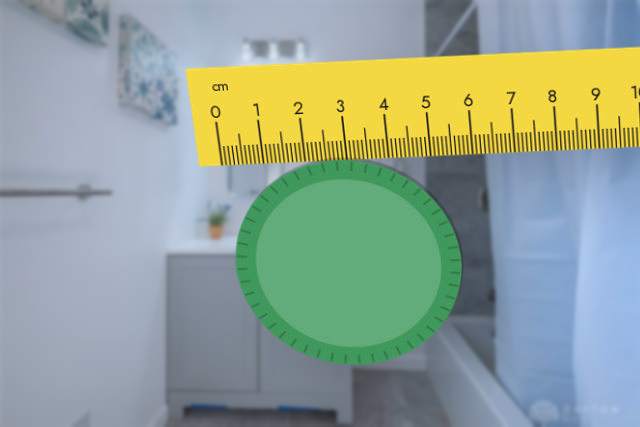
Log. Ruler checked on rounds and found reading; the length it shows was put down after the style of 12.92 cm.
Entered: 5.5 cm
